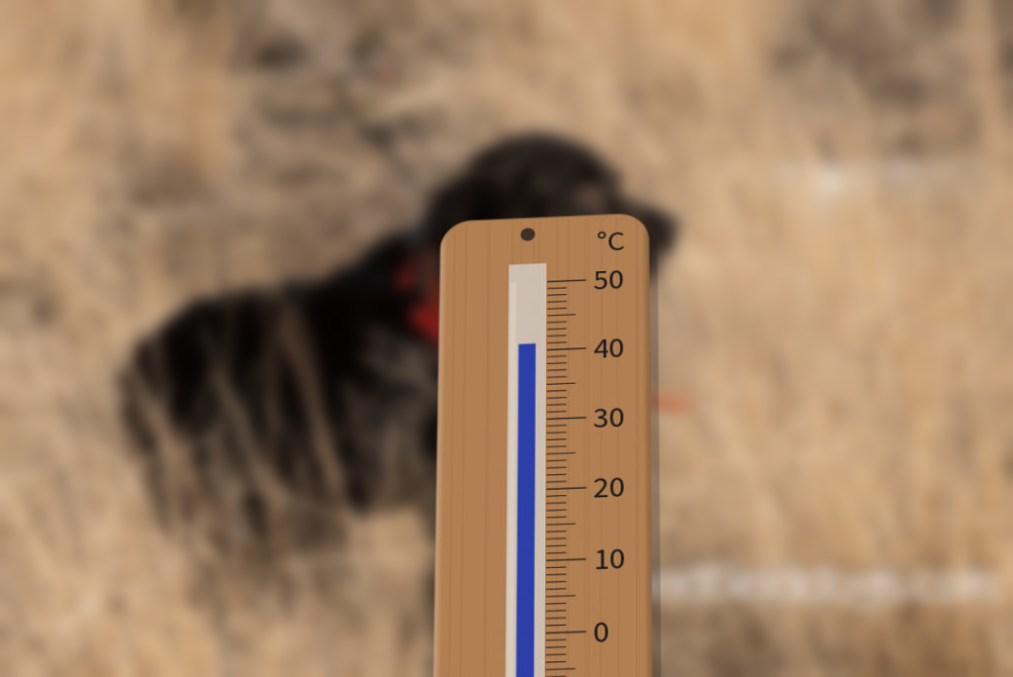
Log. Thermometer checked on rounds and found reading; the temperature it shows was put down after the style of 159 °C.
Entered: 41 °C
